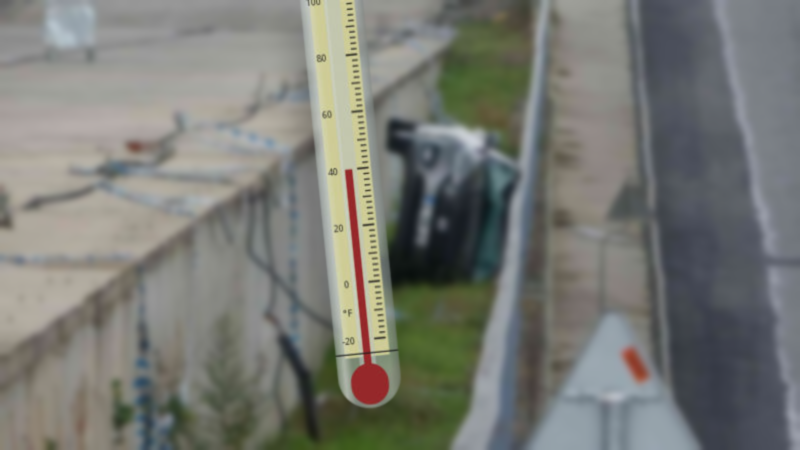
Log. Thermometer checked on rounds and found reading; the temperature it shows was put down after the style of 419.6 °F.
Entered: 40 °F
